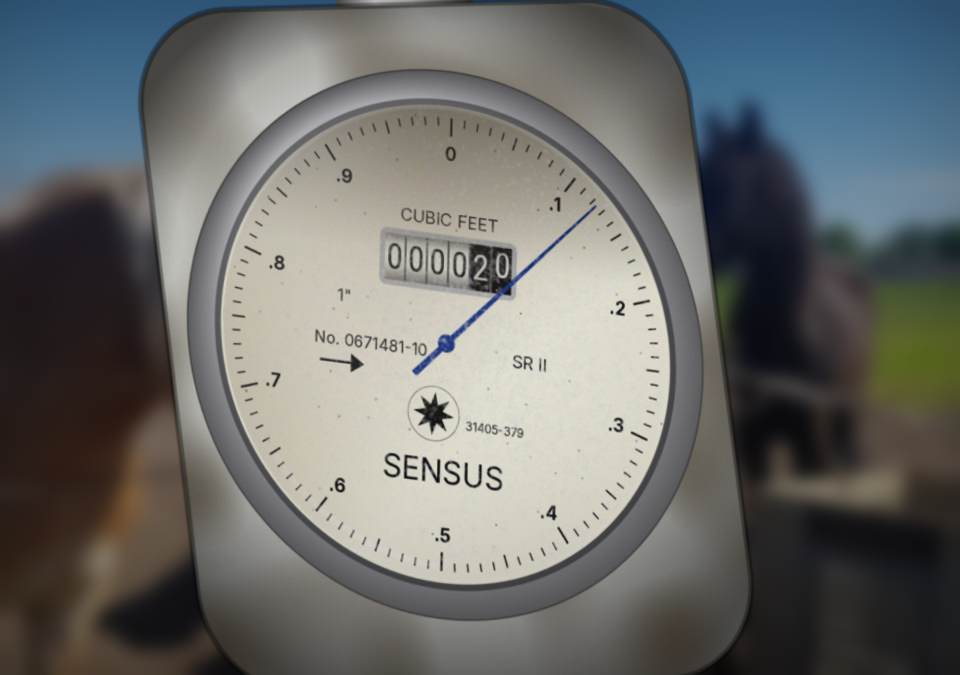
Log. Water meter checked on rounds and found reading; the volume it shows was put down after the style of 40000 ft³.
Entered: 20.12 ft³
